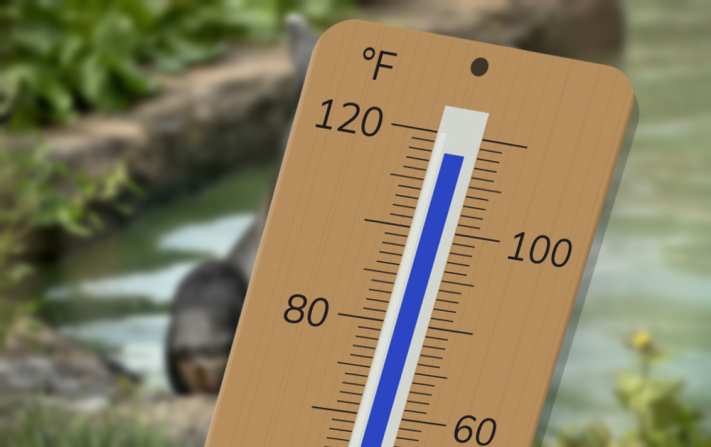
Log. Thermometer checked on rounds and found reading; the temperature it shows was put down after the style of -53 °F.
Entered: 116 °F
